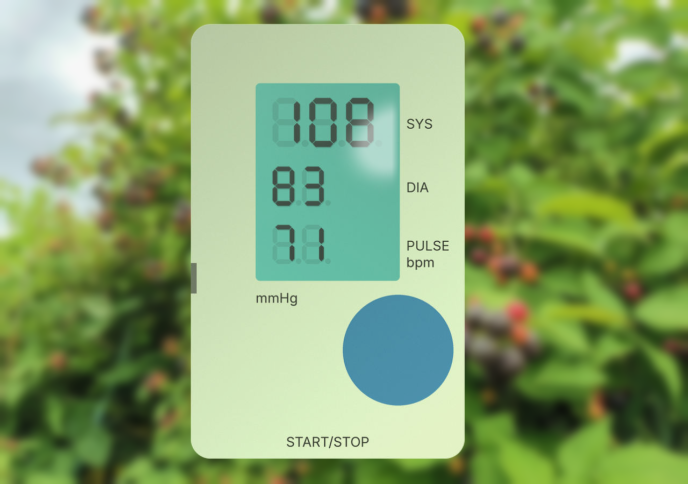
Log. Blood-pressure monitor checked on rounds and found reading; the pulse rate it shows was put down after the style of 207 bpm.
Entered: 71 bpm
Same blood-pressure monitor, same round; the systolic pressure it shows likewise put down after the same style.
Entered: 108 mmHg
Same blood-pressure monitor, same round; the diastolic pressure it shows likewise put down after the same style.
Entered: 83 mmHg
